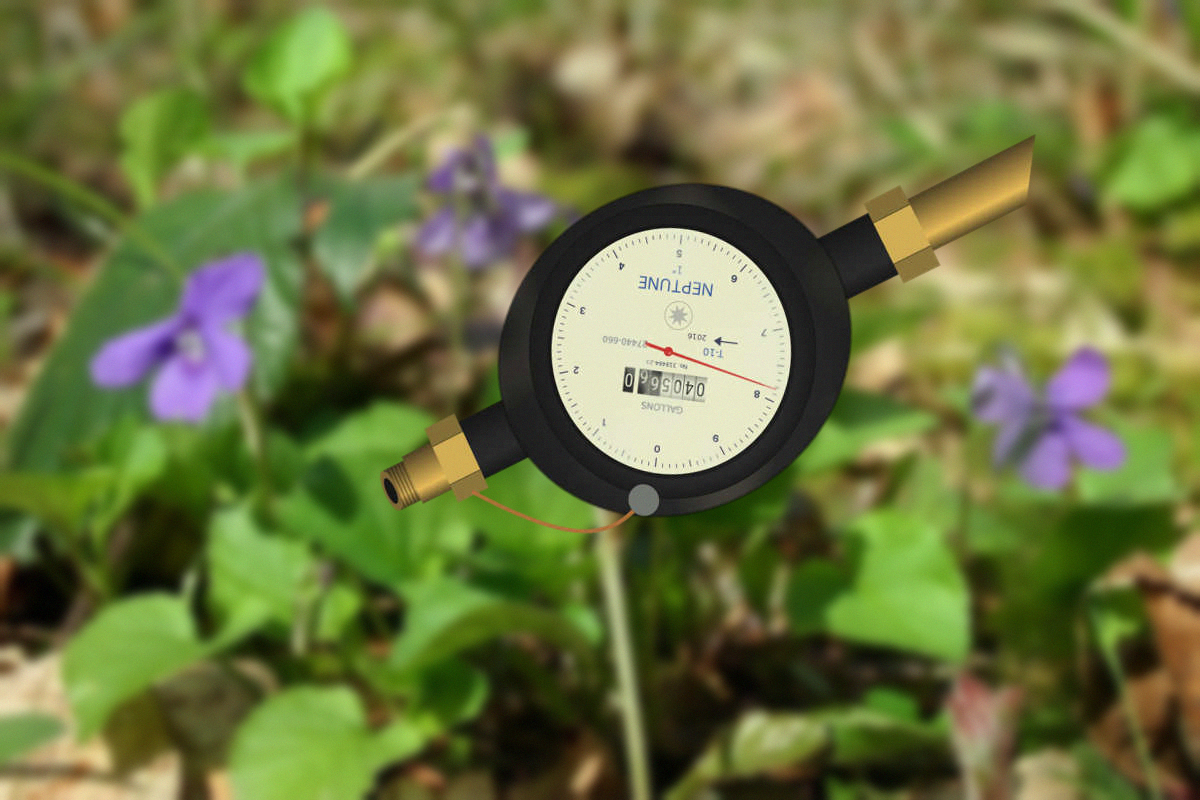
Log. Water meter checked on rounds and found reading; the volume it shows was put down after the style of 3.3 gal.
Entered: 405657.8 gal
